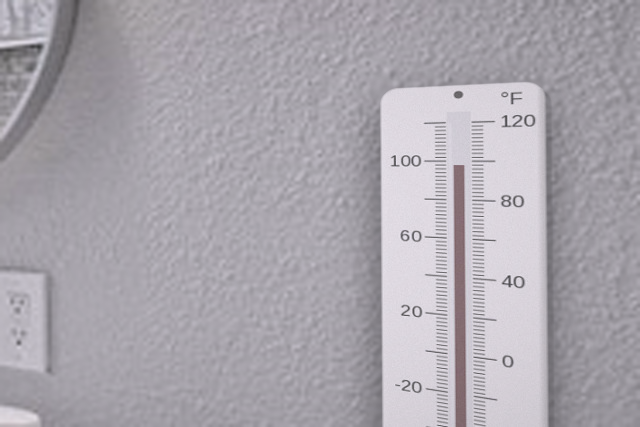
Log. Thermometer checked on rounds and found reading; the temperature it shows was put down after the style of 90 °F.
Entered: 98 °F
